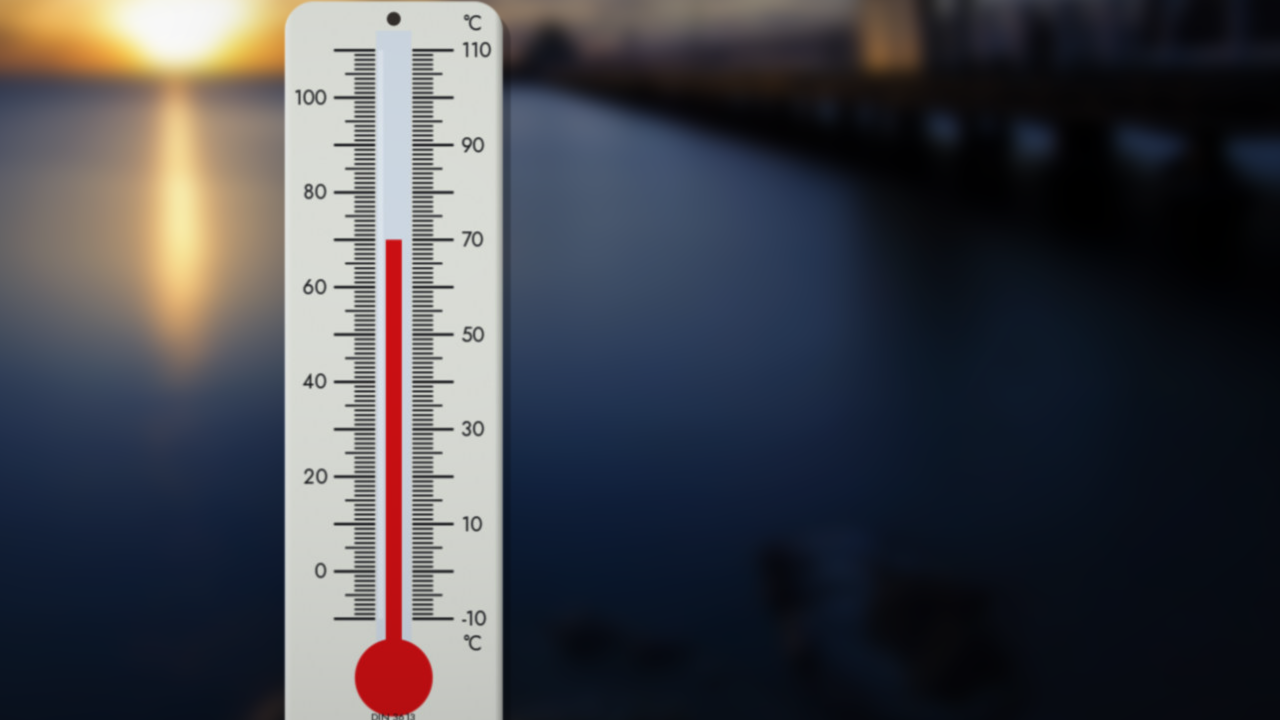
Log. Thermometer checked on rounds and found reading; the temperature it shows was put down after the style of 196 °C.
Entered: 70 °C
